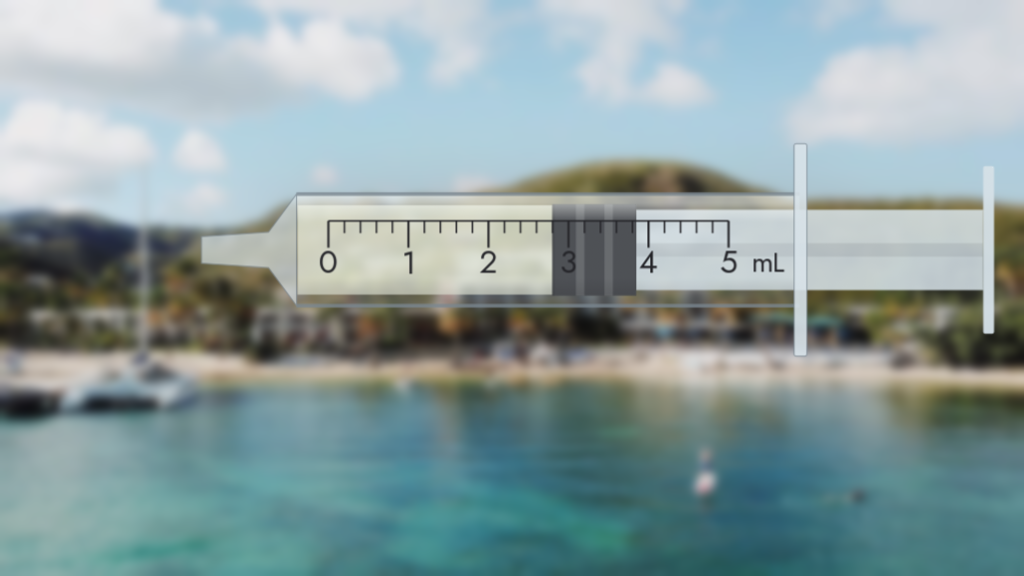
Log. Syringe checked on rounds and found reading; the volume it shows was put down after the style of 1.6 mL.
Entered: 2.8 mL
